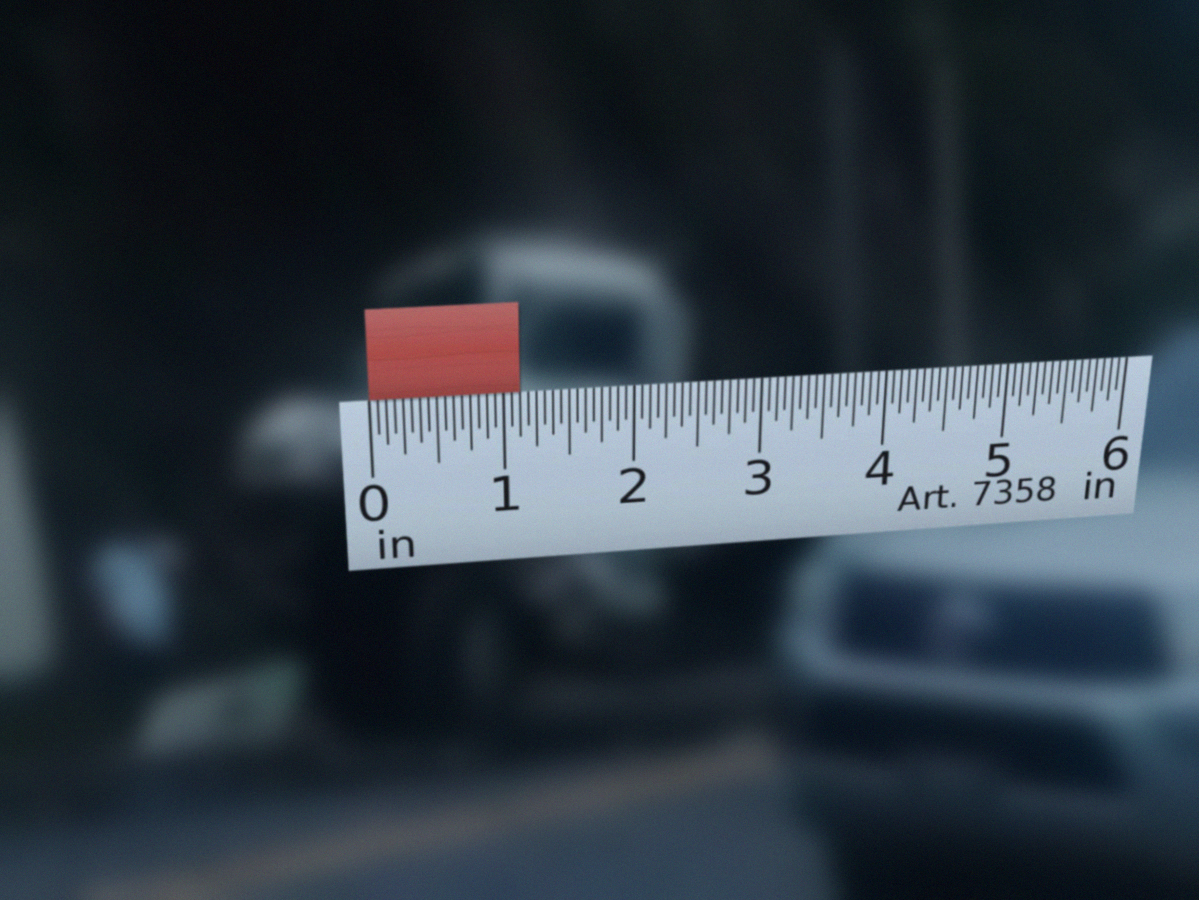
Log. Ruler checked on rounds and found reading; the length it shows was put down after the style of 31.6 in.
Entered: 1.125 in
